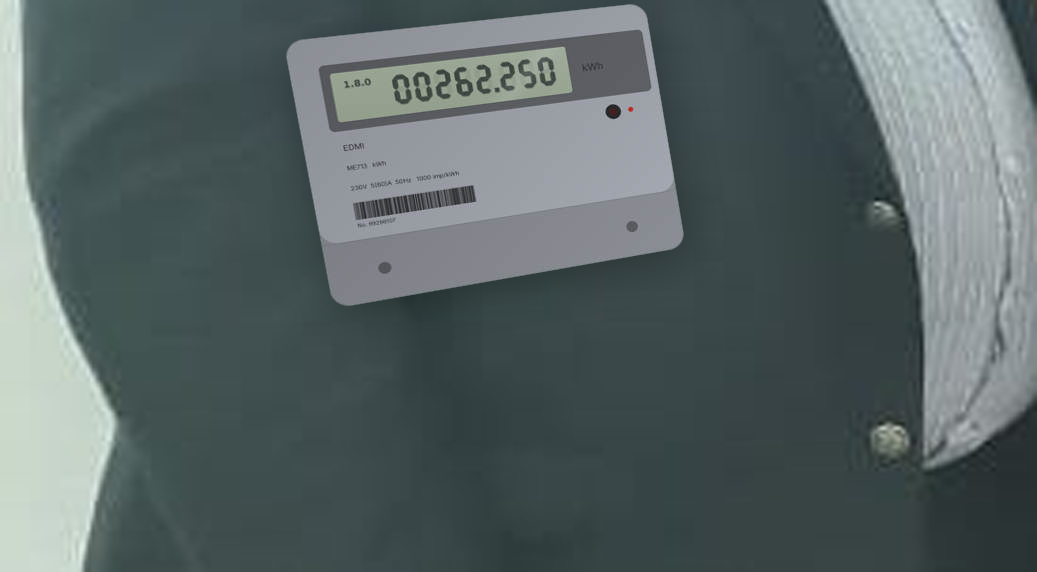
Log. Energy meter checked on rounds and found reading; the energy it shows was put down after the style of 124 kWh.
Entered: 262.250 kWh
